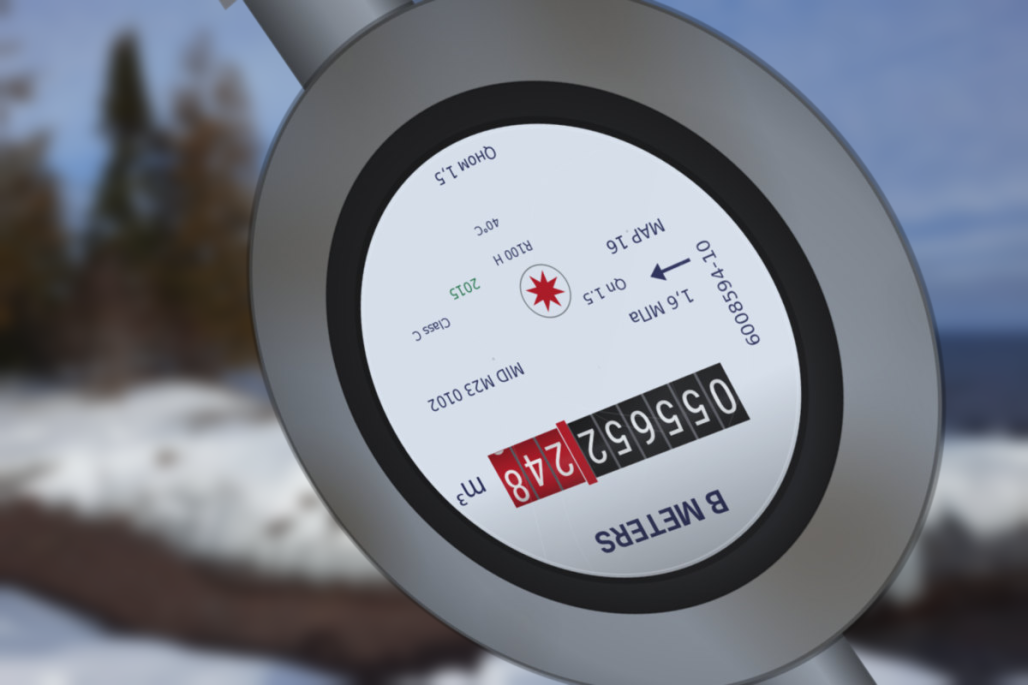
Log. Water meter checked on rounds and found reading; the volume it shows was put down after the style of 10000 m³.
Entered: 55652.248 m³
